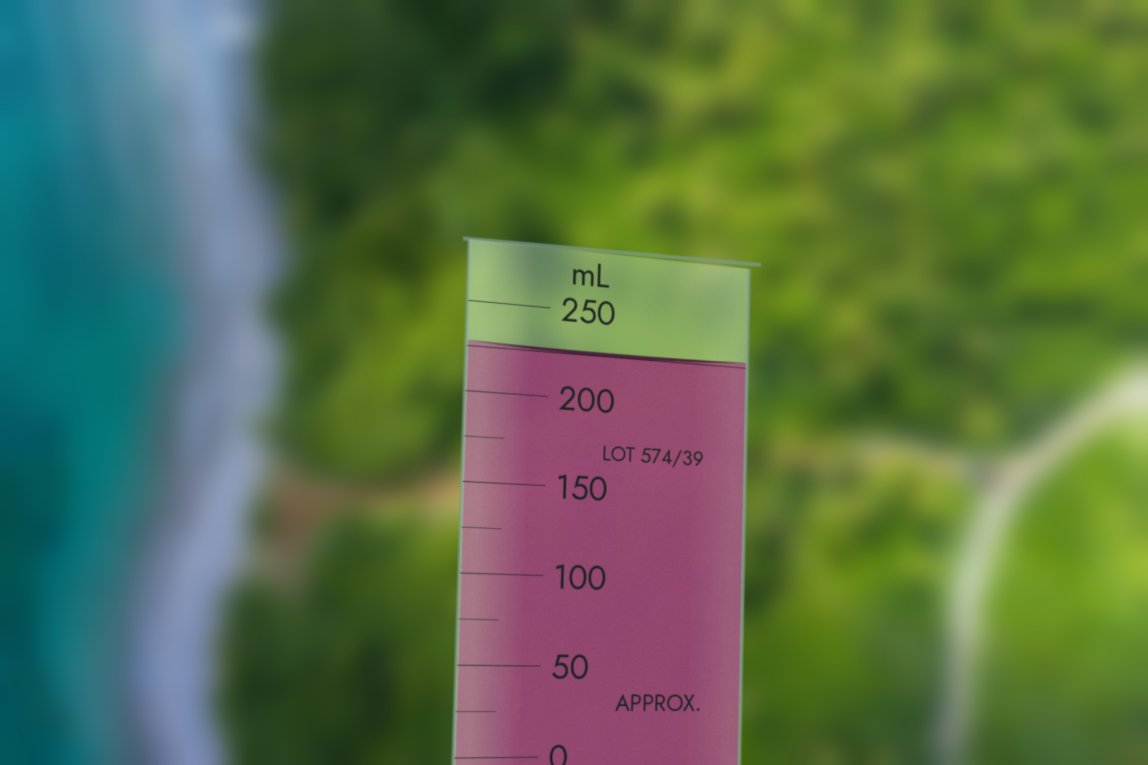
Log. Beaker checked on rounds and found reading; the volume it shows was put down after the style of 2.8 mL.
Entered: 225 mL
